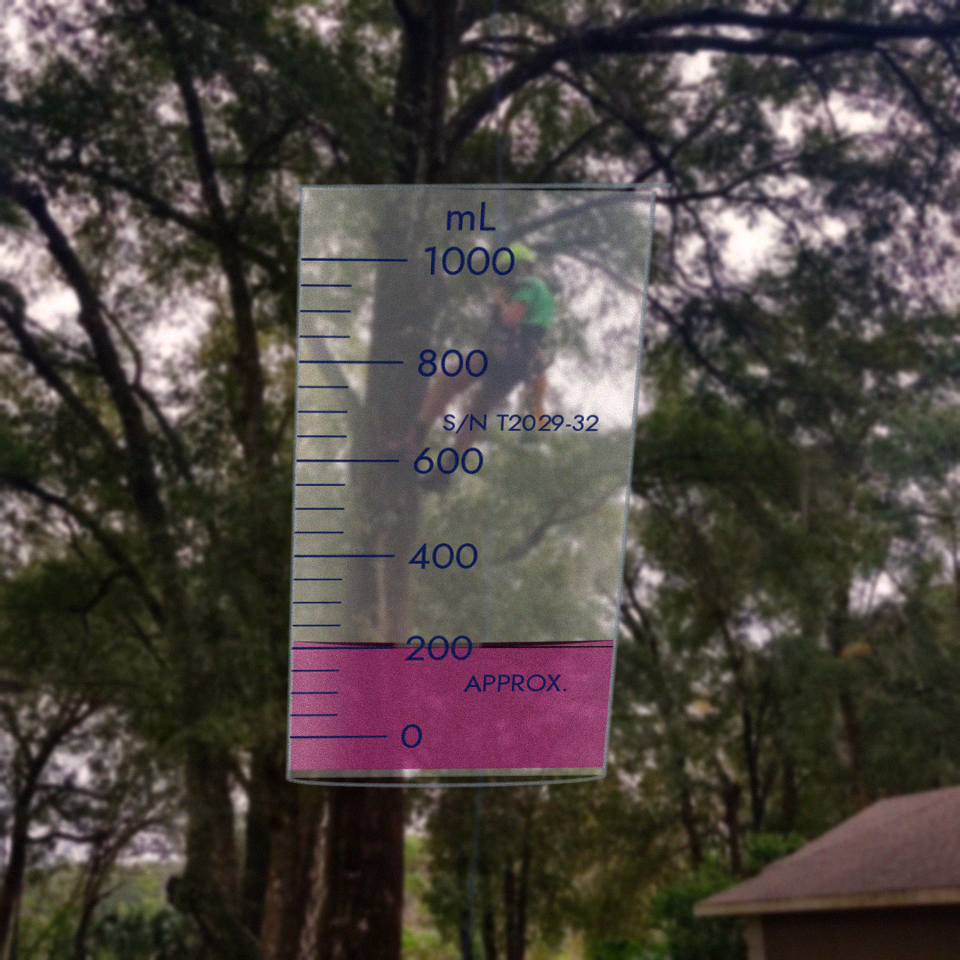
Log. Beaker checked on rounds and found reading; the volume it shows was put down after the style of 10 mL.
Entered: 200 mL
